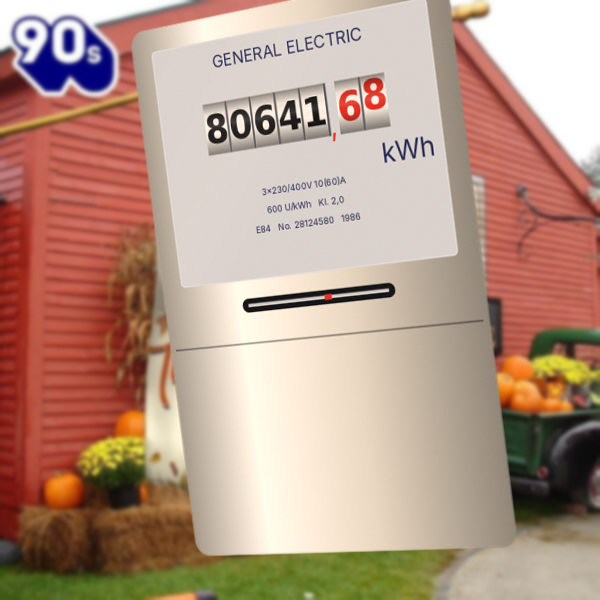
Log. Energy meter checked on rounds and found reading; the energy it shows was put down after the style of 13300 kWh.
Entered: 80641.68 kWh
